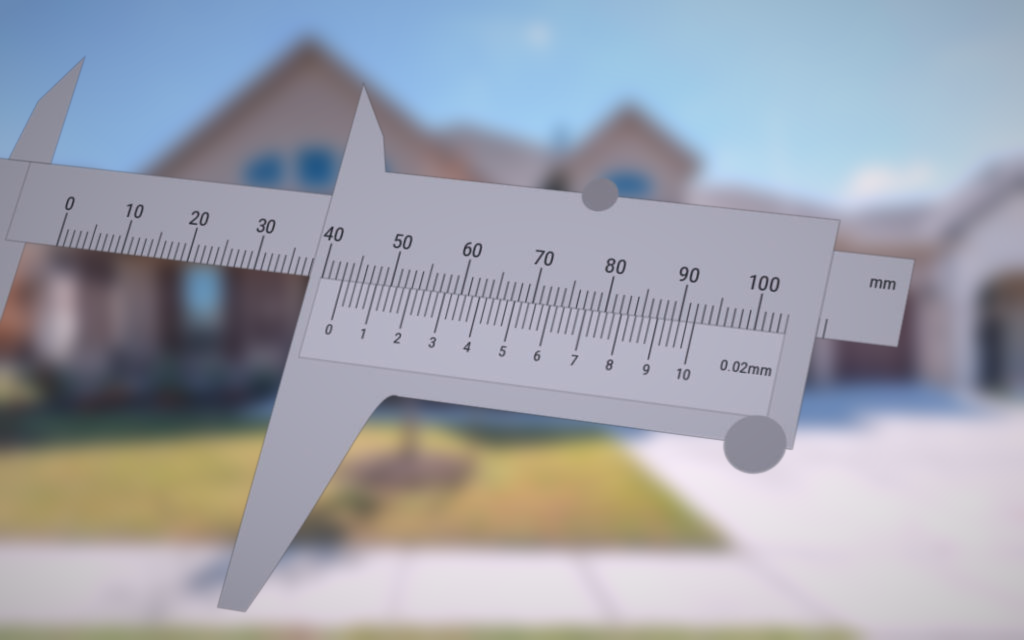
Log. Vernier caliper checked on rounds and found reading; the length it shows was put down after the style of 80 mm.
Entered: 43.0 mm
